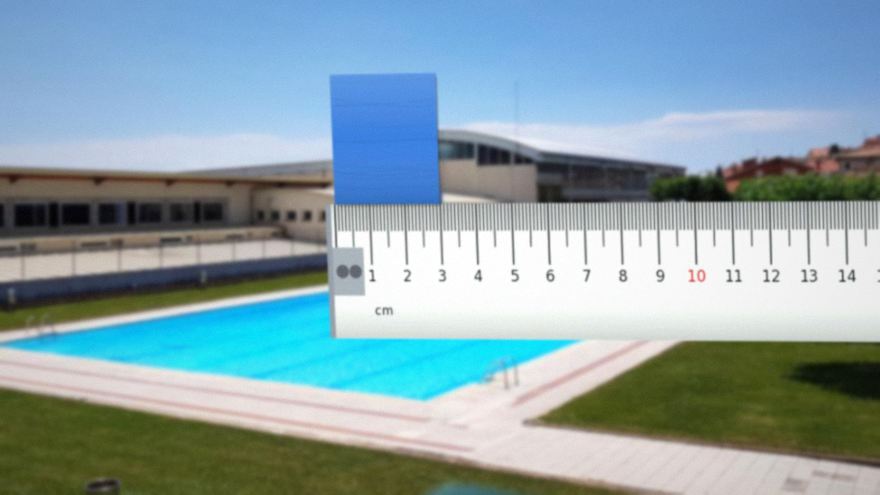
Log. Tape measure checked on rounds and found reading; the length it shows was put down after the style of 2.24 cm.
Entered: 3 cm
